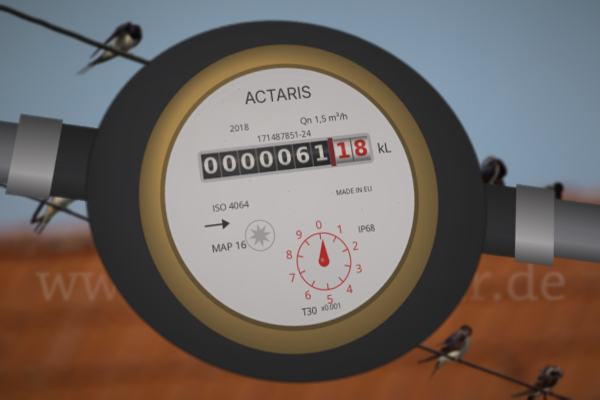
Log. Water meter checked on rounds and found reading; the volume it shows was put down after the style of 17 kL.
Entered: 61.180 kL
